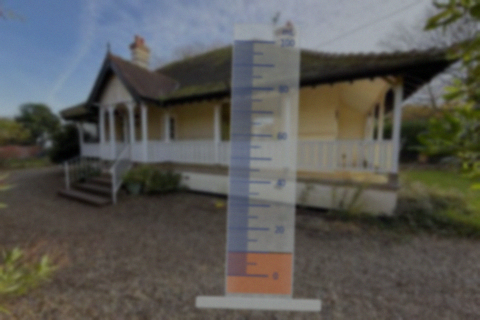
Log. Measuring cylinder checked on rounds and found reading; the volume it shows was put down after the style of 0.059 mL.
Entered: 10 mL
